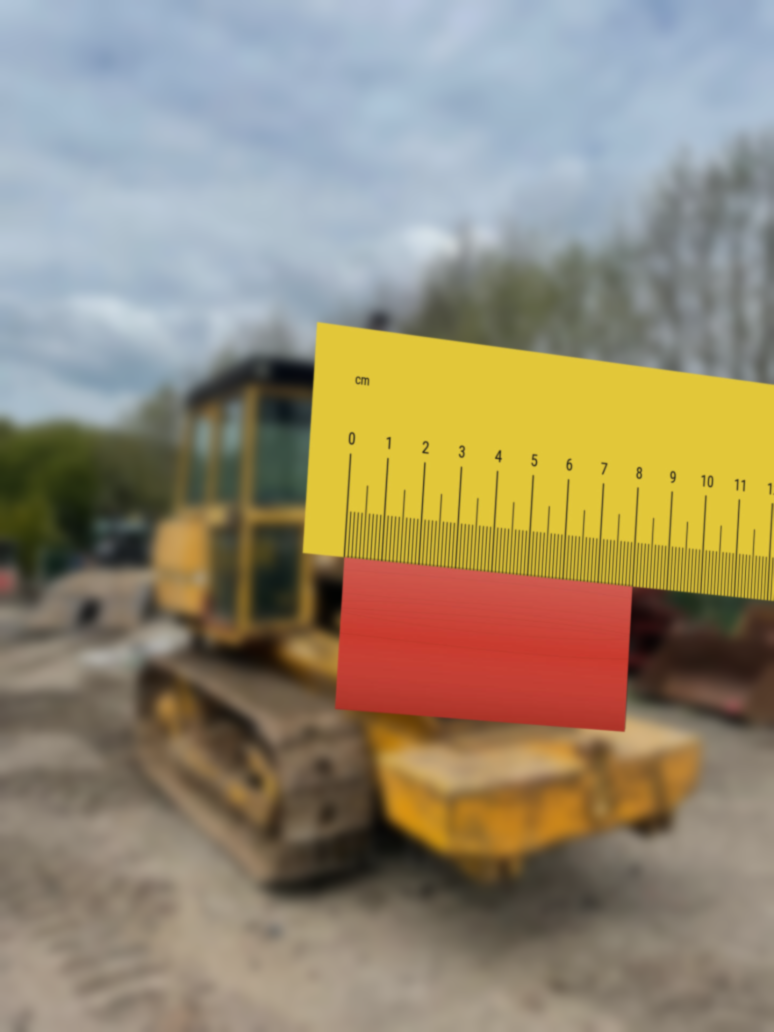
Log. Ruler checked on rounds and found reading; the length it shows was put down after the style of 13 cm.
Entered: 8 cm
